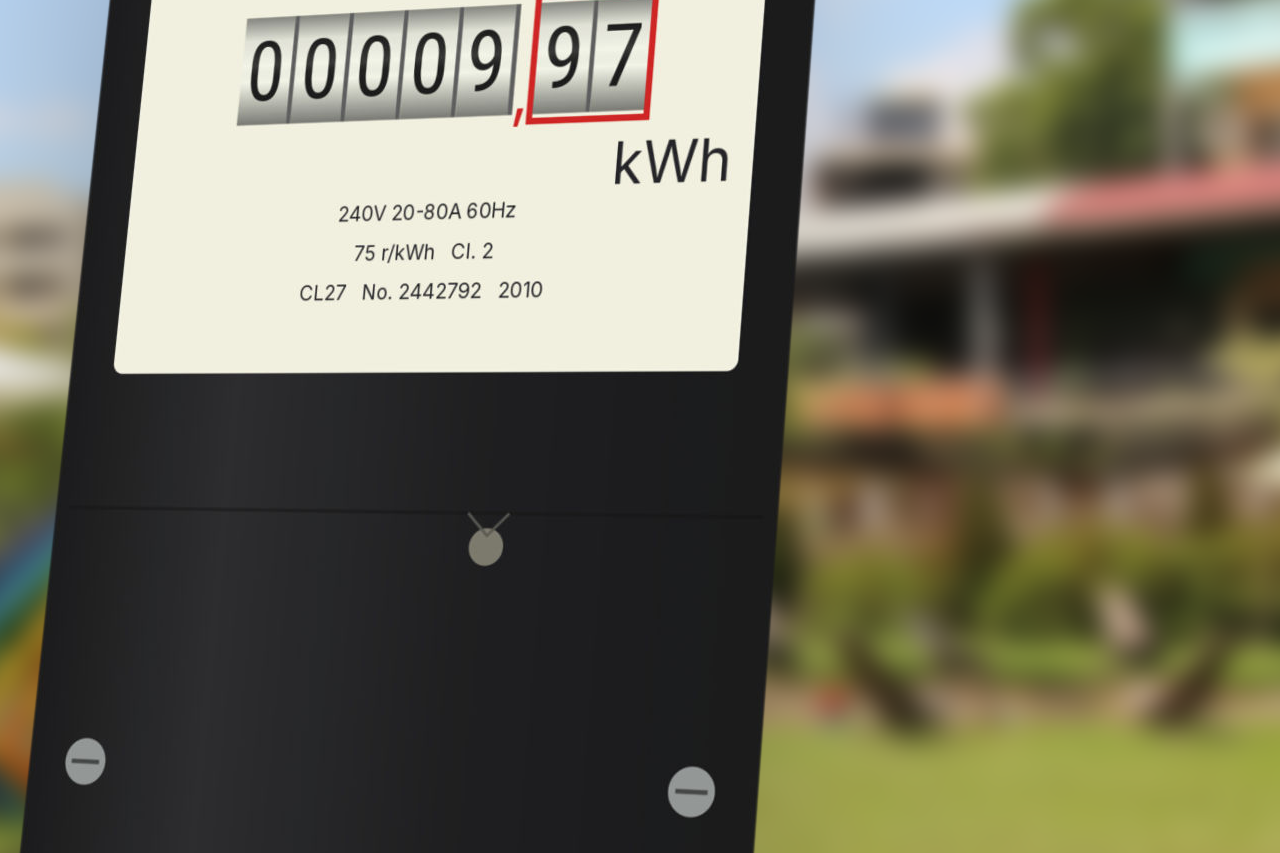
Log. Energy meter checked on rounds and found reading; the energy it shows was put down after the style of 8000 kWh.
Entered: 9.97 kWh
